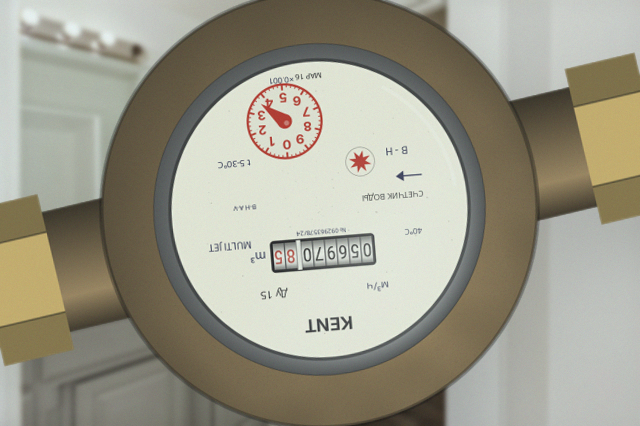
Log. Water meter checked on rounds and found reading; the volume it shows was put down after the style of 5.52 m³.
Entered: 56970.853 m³
